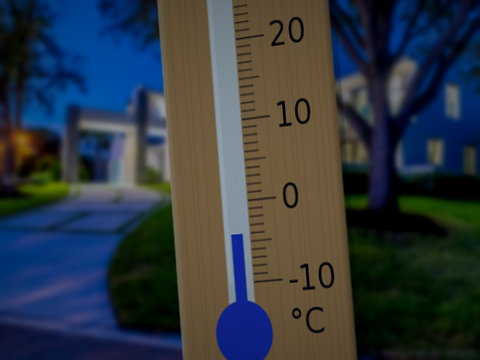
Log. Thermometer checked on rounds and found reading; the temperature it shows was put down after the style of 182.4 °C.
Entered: -4 °C
